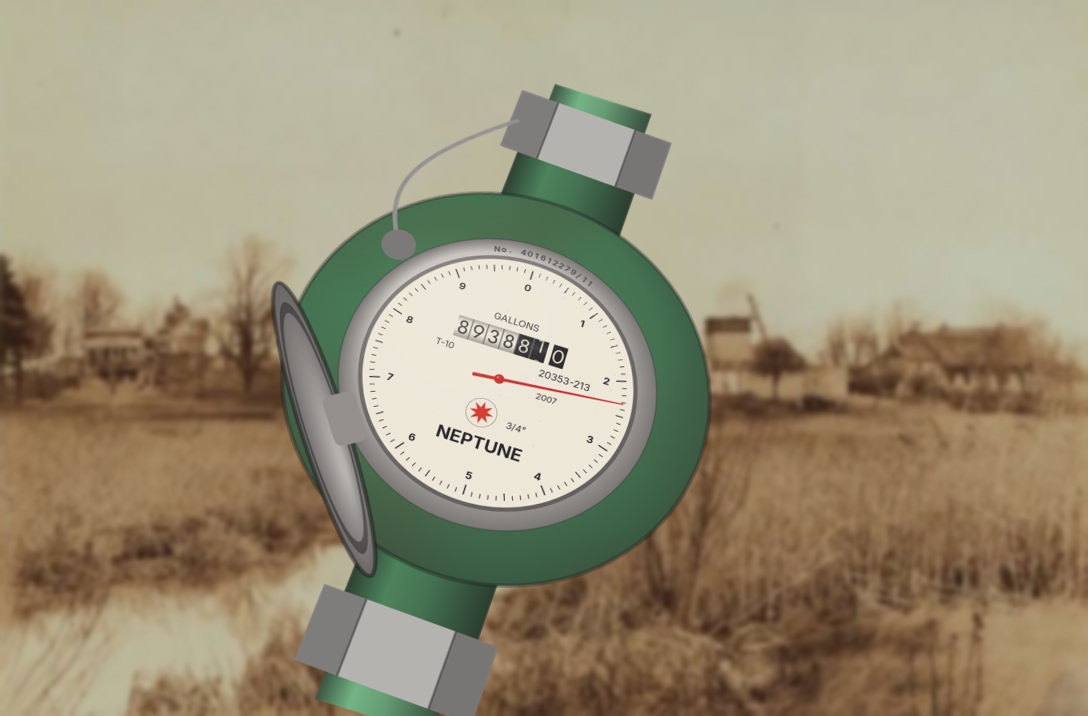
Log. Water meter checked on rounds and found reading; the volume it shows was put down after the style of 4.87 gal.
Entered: 8938812.3 gal
